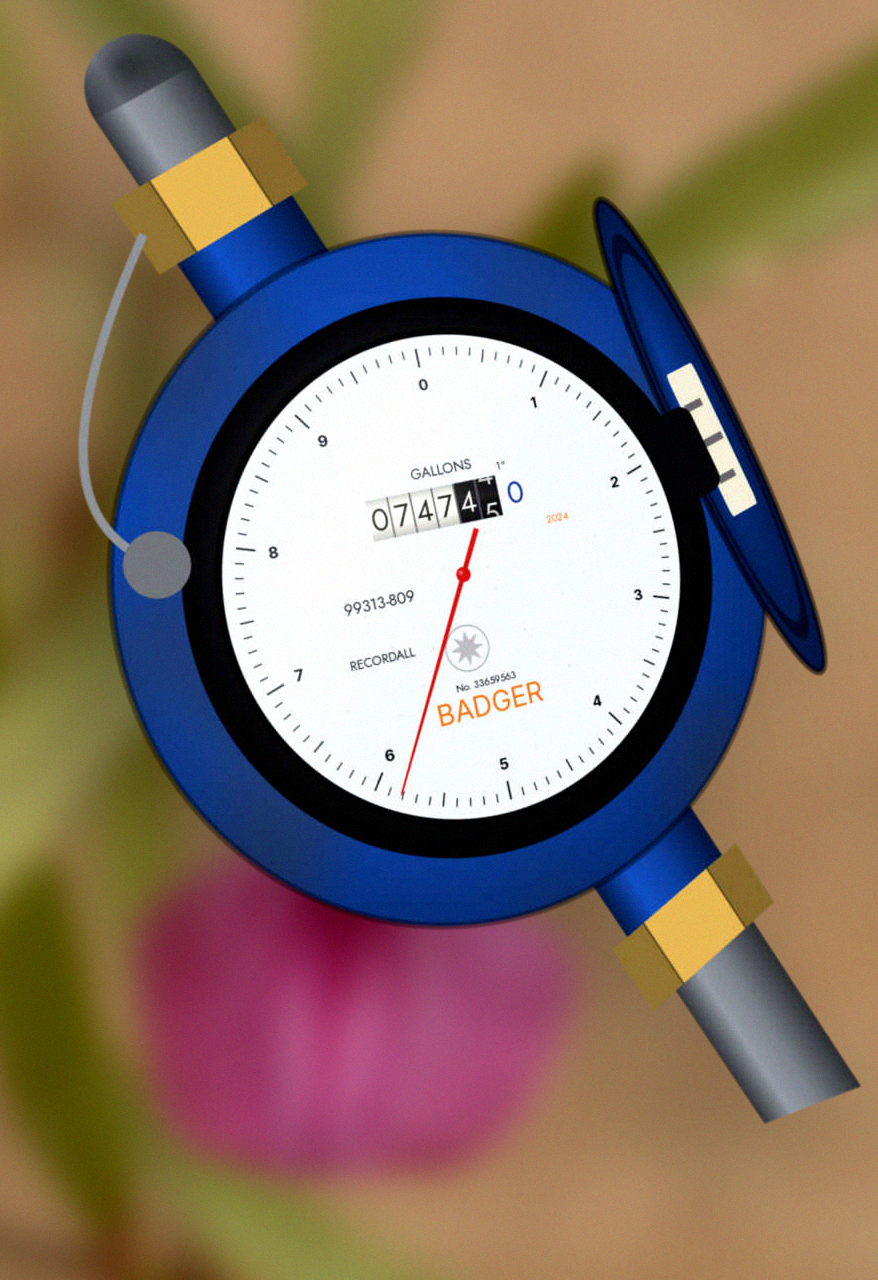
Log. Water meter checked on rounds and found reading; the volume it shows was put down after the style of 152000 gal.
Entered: 747445.8 gal
